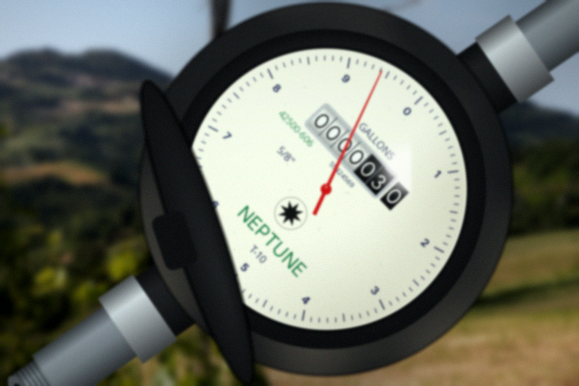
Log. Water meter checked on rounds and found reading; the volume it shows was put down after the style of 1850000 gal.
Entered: 29.4 gal
